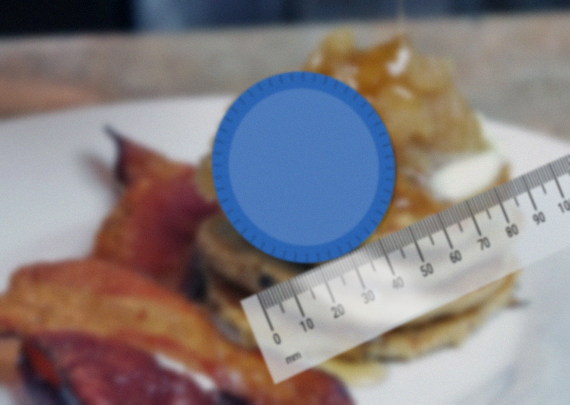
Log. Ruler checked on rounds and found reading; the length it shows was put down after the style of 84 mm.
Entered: 55 mm
